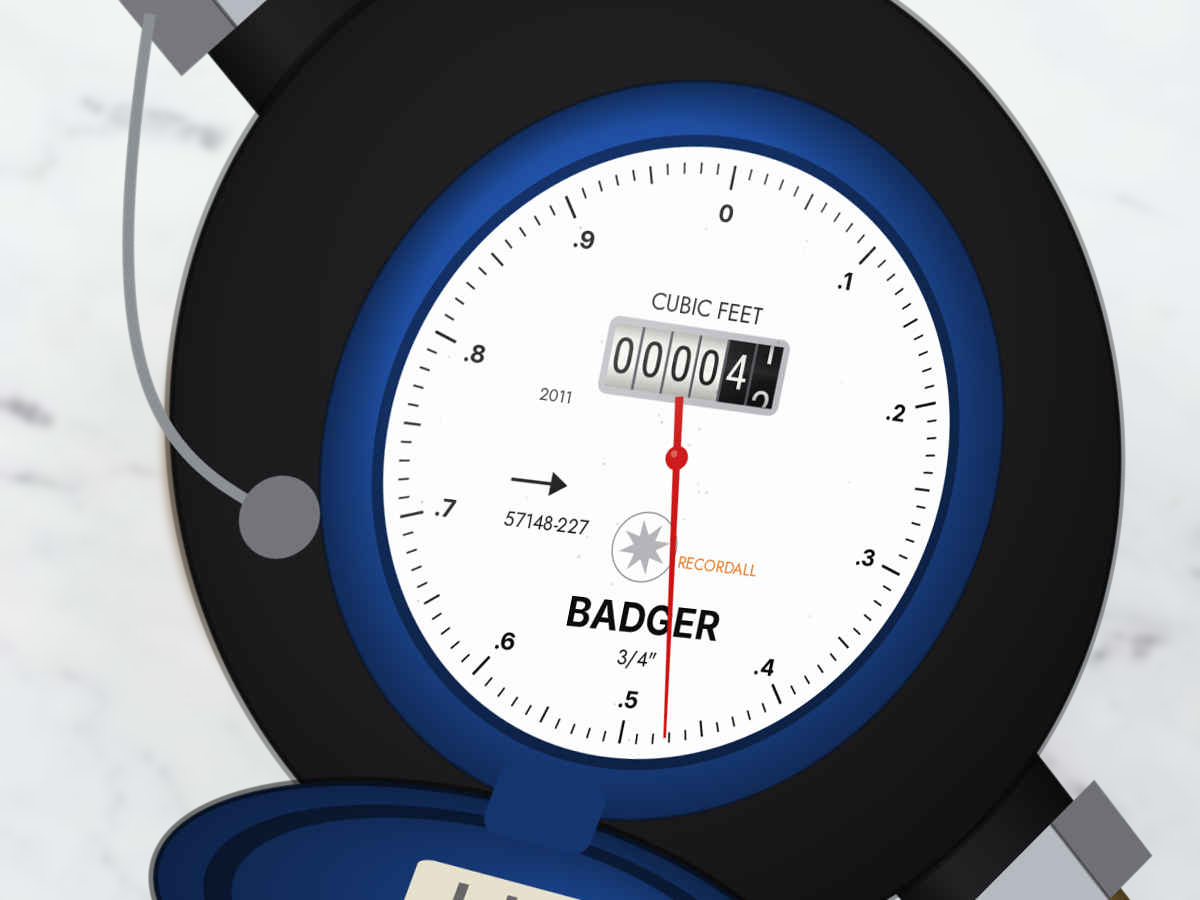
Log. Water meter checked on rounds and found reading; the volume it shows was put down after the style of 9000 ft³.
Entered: 41.47 ft³
